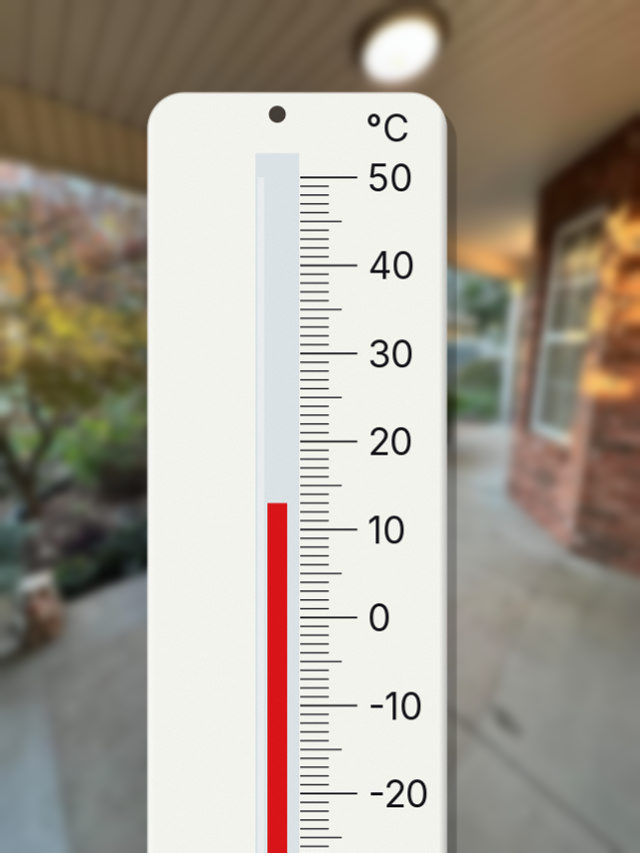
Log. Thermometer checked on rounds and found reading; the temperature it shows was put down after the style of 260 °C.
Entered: 13 °C
